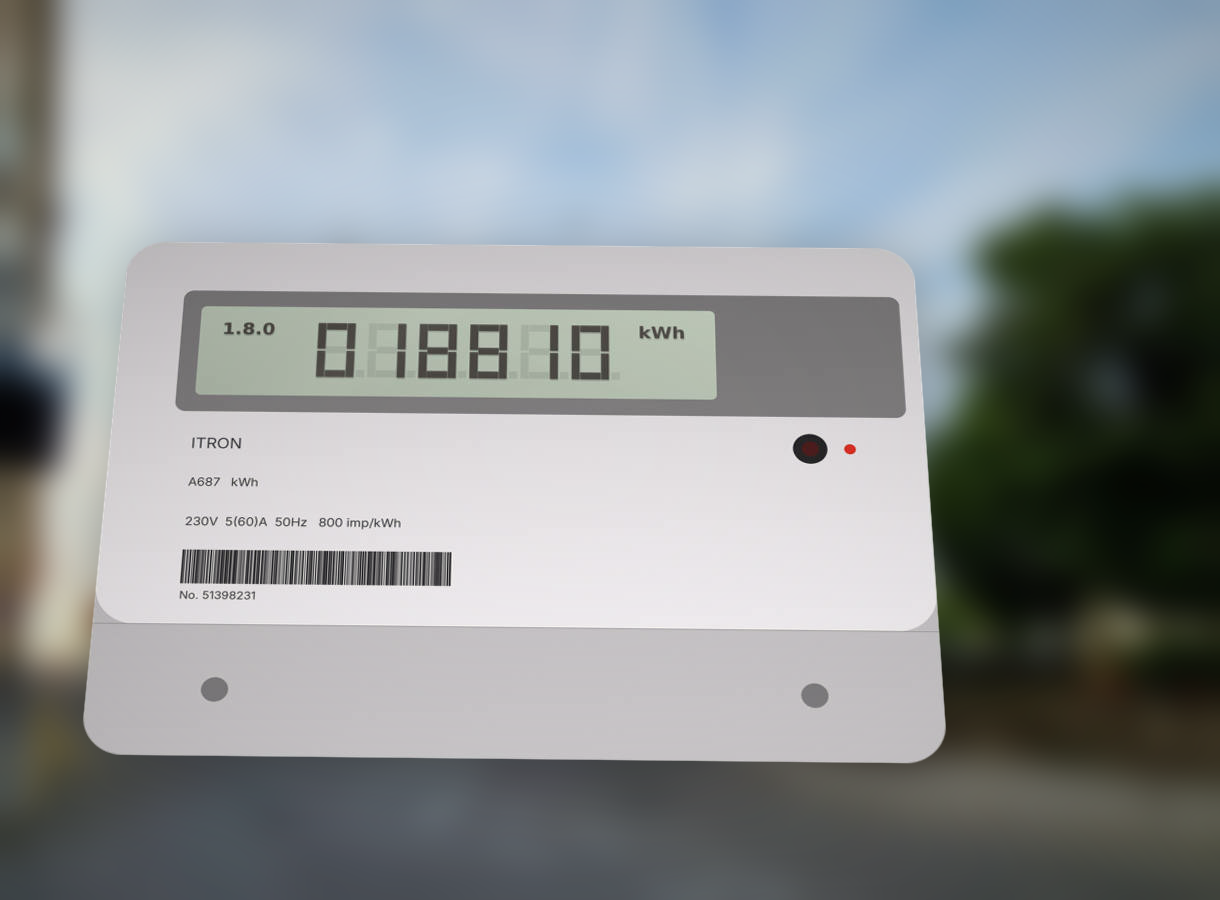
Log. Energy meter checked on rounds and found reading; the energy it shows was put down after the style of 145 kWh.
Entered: 18810 kWh
